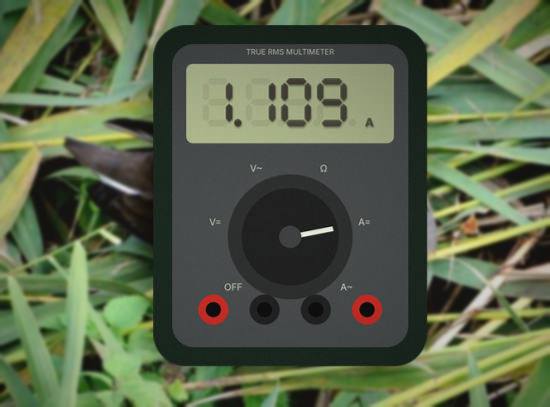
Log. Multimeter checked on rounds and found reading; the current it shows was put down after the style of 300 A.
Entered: 1.109 A
